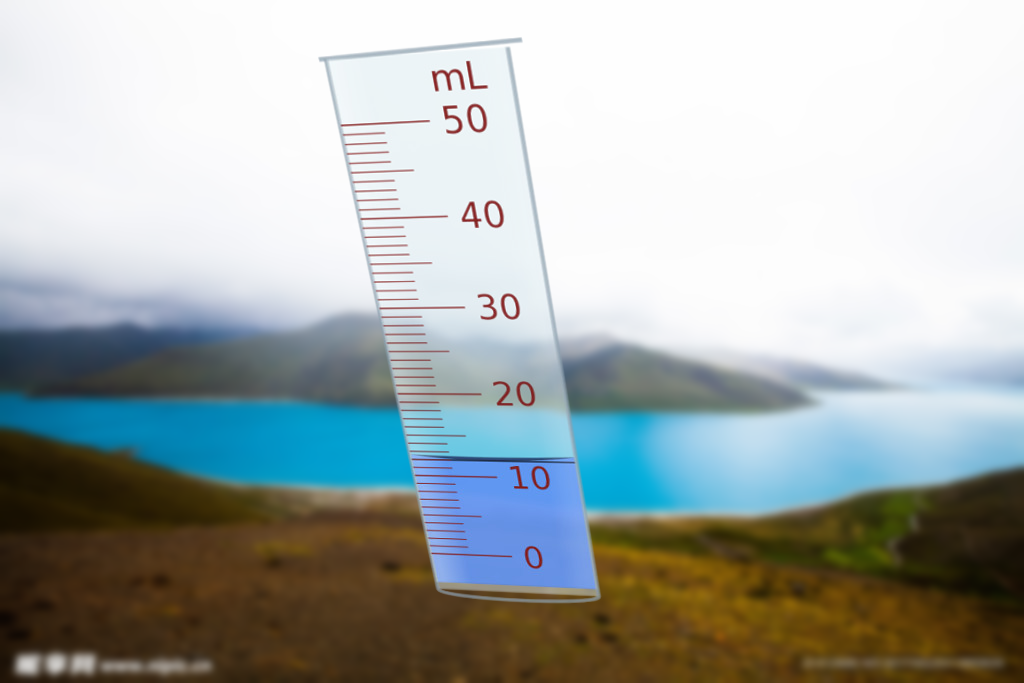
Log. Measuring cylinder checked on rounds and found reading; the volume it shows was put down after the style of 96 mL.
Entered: 12 mL
